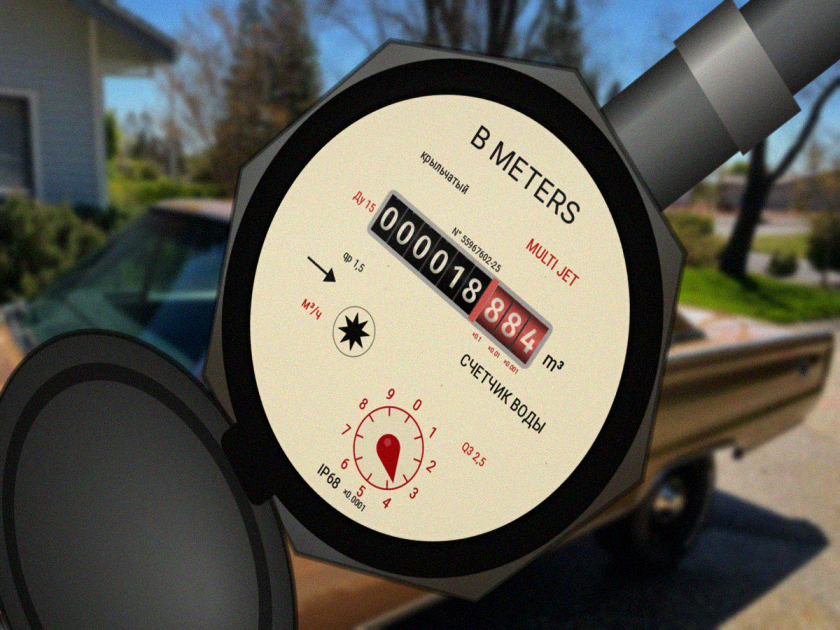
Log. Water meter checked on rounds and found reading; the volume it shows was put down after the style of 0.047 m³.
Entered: 18.8843 m³
